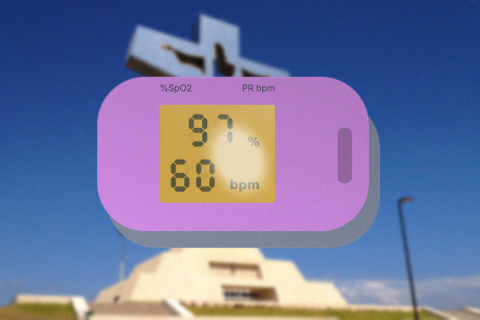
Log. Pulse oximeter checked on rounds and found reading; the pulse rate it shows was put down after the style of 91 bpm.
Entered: 60 bpm
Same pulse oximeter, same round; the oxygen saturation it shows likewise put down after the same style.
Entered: 97 %
